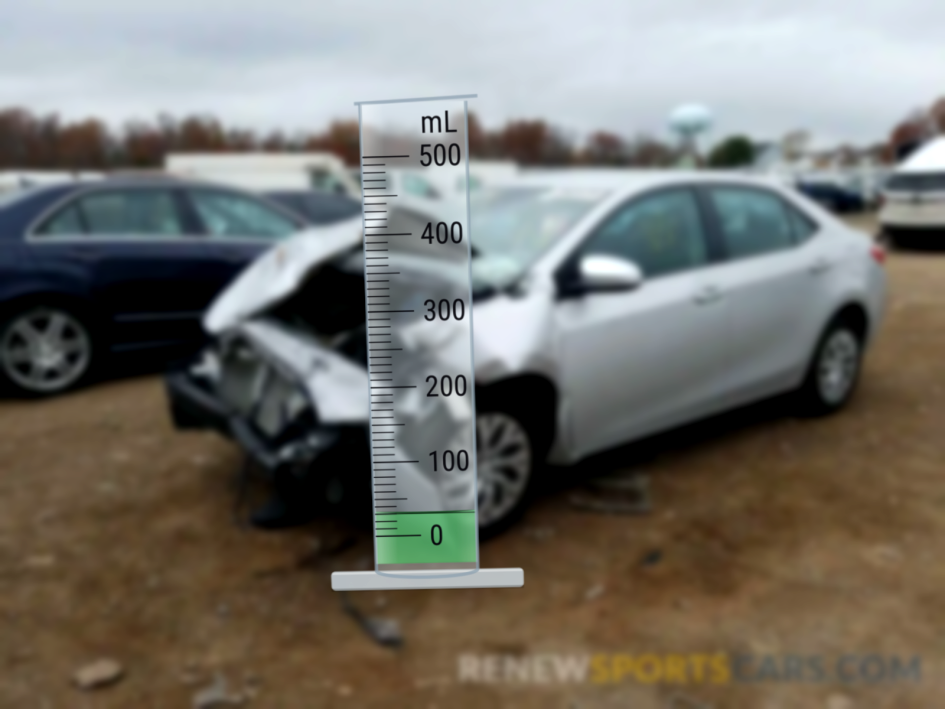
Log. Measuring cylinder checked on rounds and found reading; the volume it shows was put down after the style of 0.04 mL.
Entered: 30 mL
